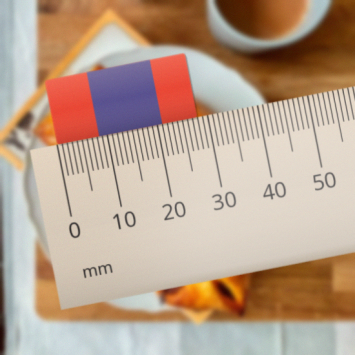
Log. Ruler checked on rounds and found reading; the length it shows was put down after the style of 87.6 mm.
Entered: 28 mm
